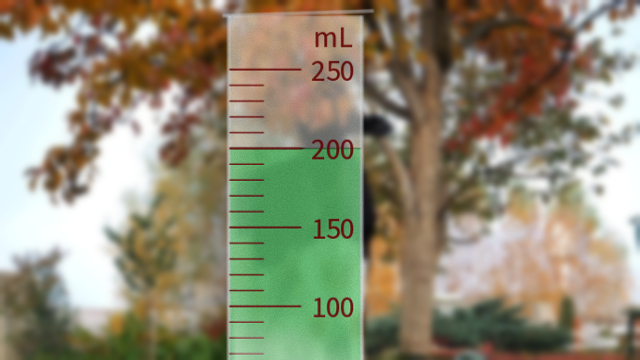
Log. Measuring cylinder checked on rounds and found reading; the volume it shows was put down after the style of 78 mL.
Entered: 200 mL
